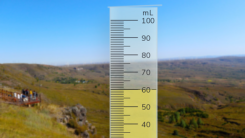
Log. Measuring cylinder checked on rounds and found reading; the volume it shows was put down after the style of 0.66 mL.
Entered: 60 mL
